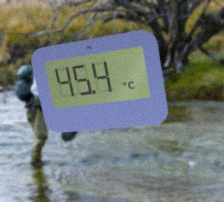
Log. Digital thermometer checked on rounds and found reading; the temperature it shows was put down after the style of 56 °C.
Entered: 45.4 °C
